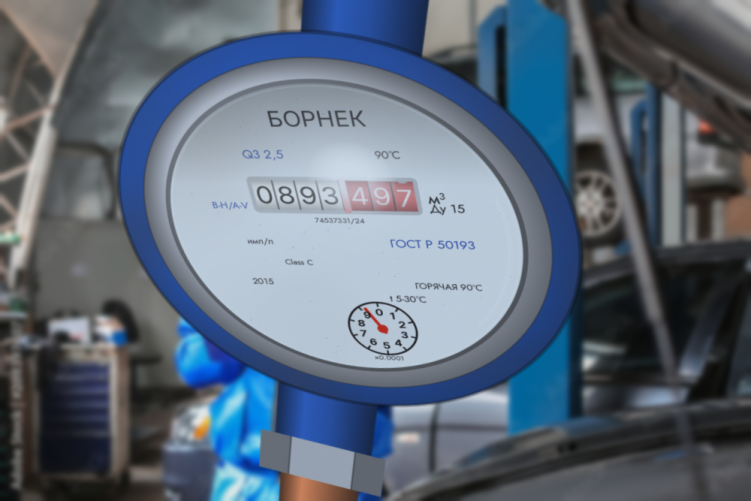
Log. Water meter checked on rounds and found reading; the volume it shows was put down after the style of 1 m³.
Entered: 893.4969 m³
